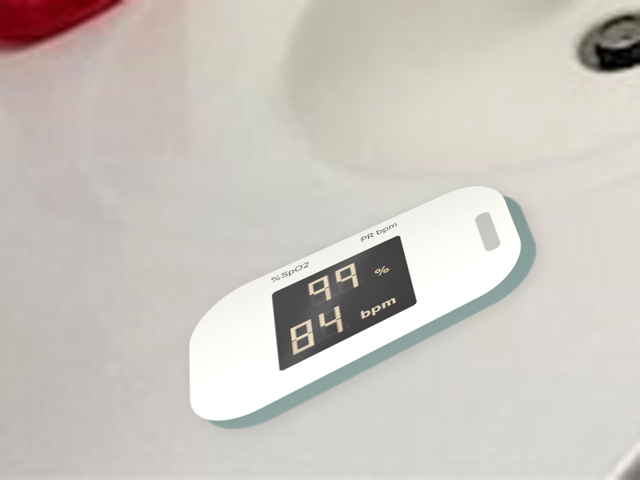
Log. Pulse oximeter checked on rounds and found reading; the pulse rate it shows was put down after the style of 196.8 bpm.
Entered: 84 bpm
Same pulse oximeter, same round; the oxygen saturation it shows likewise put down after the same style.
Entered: 99 %
